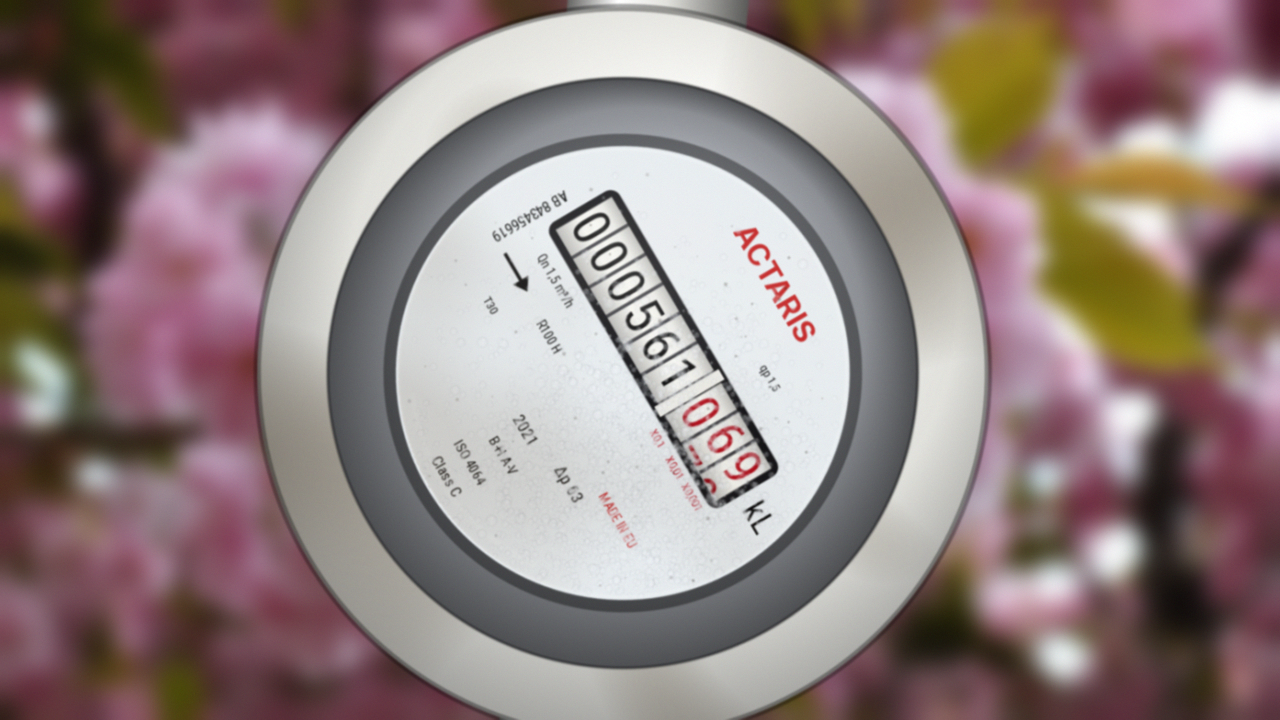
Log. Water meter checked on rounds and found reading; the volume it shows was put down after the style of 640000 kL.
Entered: 561.069 kL
